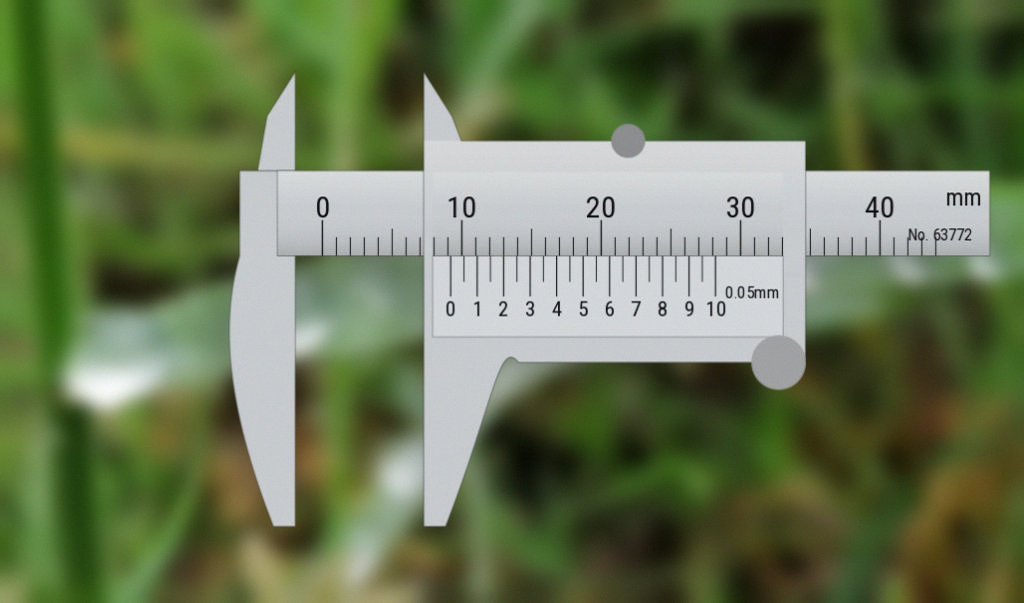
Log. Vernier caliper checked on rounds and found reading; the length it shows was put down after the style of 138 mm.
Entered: 9.2 mm
